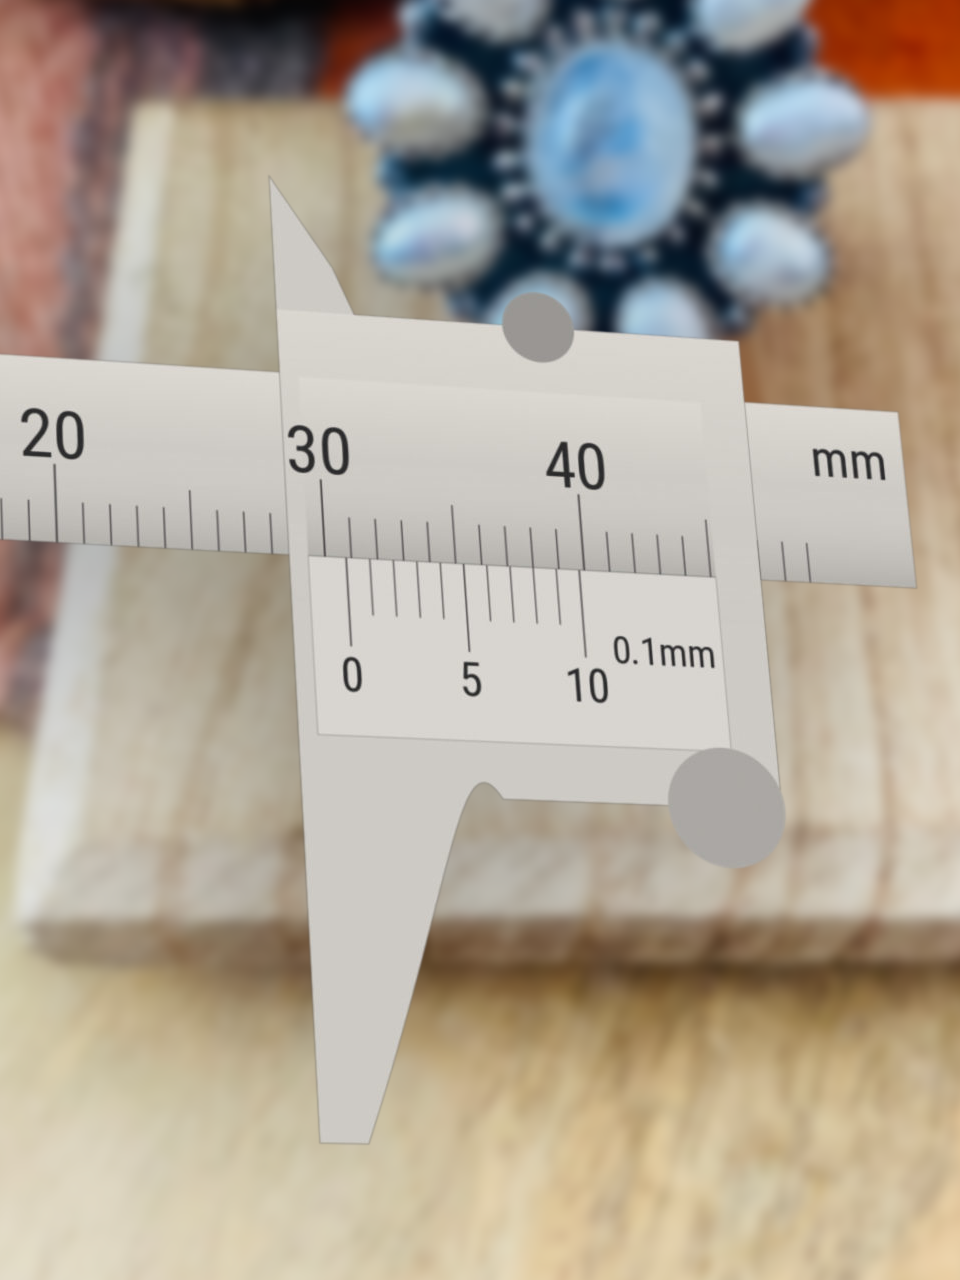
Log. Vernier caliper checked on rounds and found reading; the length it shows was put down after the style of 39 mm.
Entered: 30.8 mm
